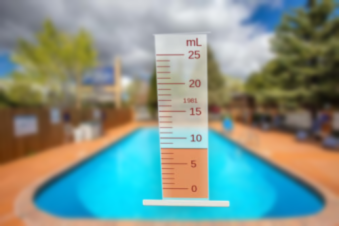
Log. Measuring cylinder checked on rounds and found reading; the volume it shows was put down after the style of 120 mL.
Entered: 8 mL
